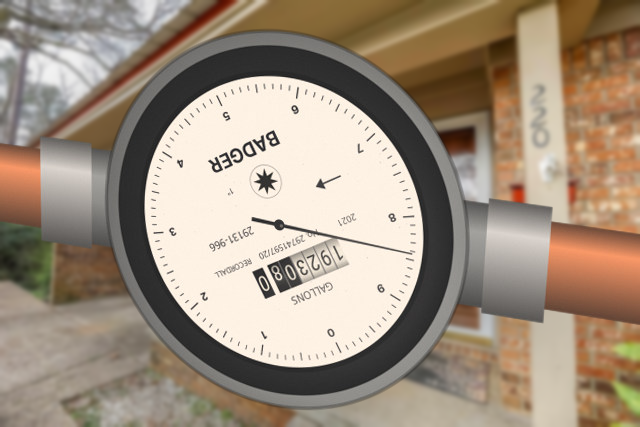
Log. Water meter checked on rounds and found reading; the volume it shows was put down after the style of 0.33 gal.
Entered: 1923078.4 gal
